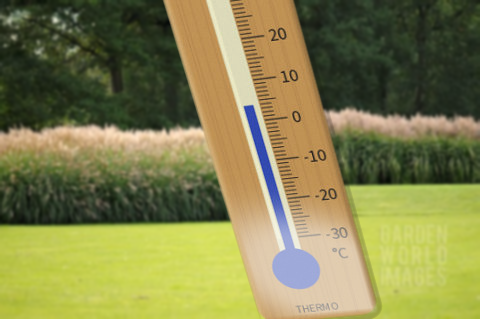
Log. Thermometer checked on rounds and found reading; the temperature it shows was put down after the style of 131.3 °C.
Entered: 4 °C
